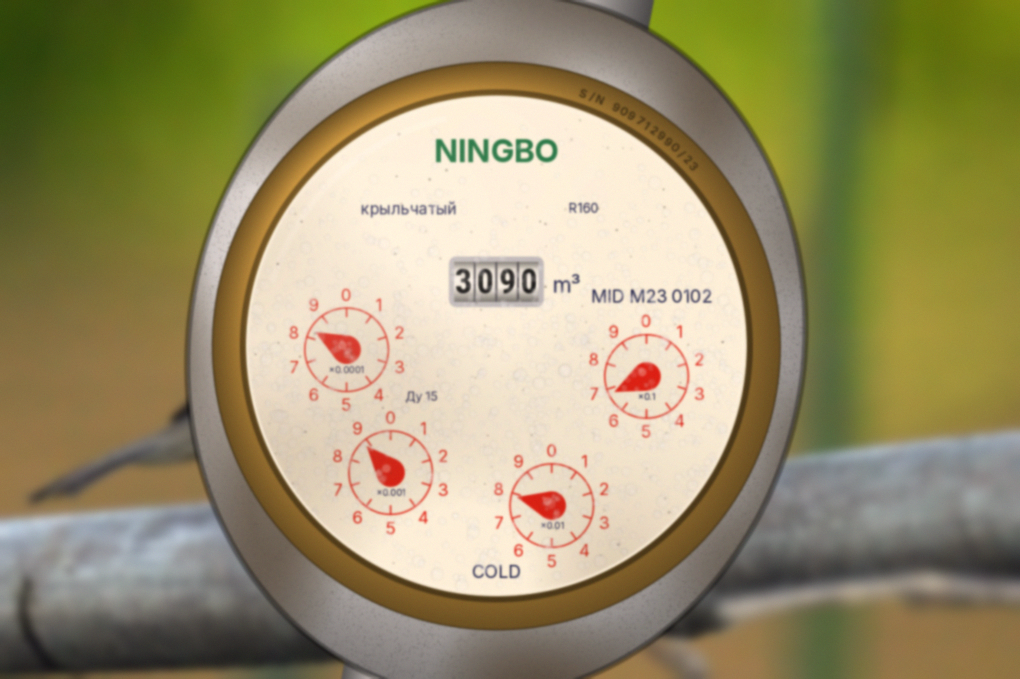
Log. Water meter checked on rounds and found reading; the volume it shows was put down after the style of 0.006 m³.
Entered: 3090.6788 m³
